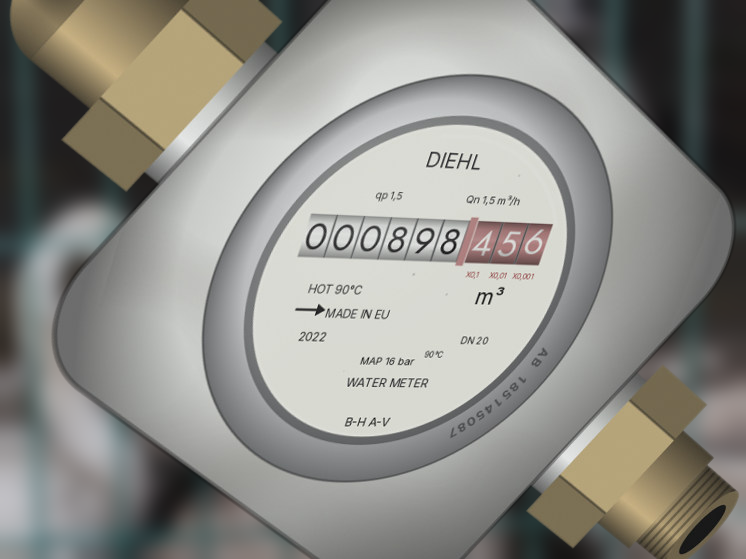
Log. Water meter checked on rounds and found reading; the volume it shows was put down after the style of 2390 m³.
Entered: 898.456 m³
